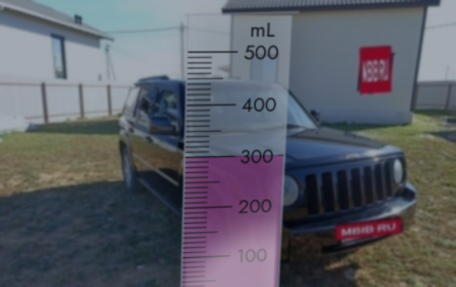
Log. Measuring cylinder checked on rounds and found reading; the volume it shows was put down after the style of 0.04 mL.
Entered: 300 mL
